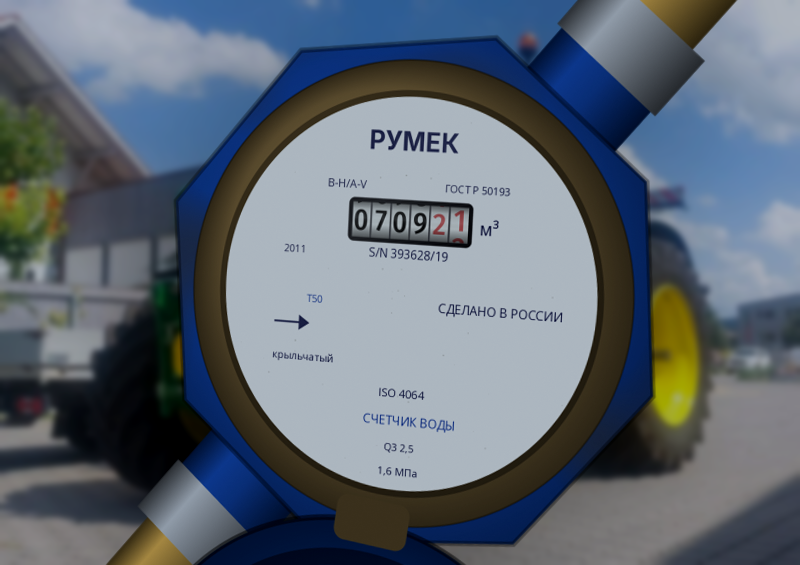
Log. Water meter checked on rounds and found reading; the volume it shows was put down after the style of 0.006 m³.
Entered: 709.21 m³
